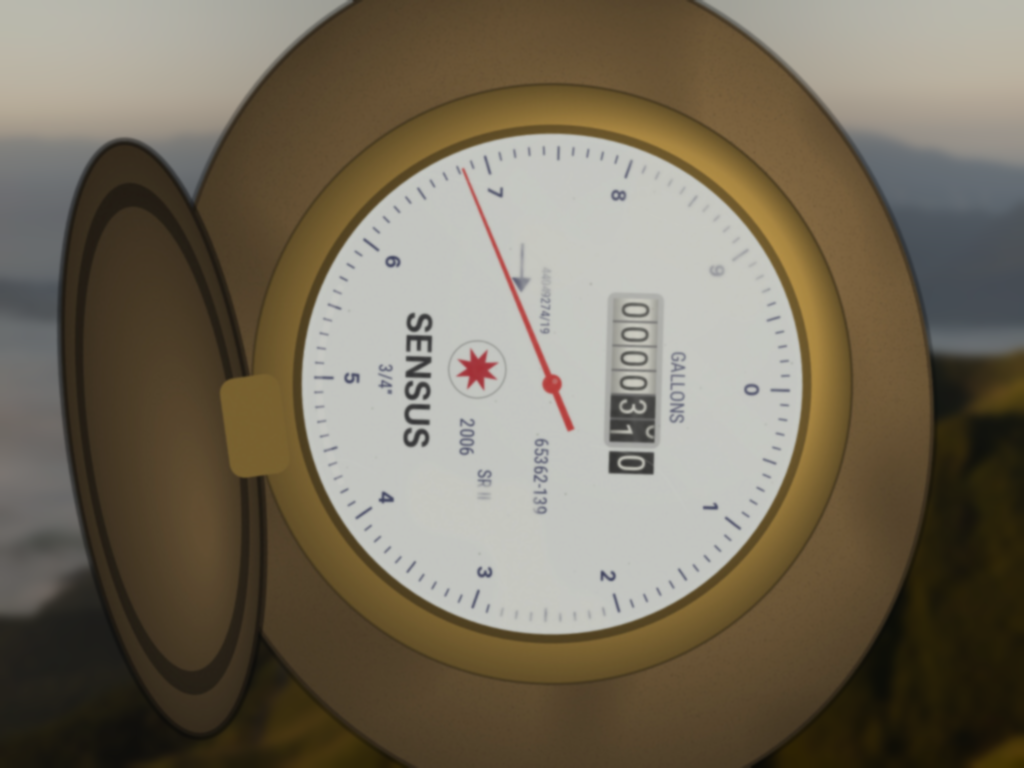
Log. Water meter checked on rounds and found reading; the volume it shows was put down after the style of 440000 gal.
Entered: 306.8 gal
